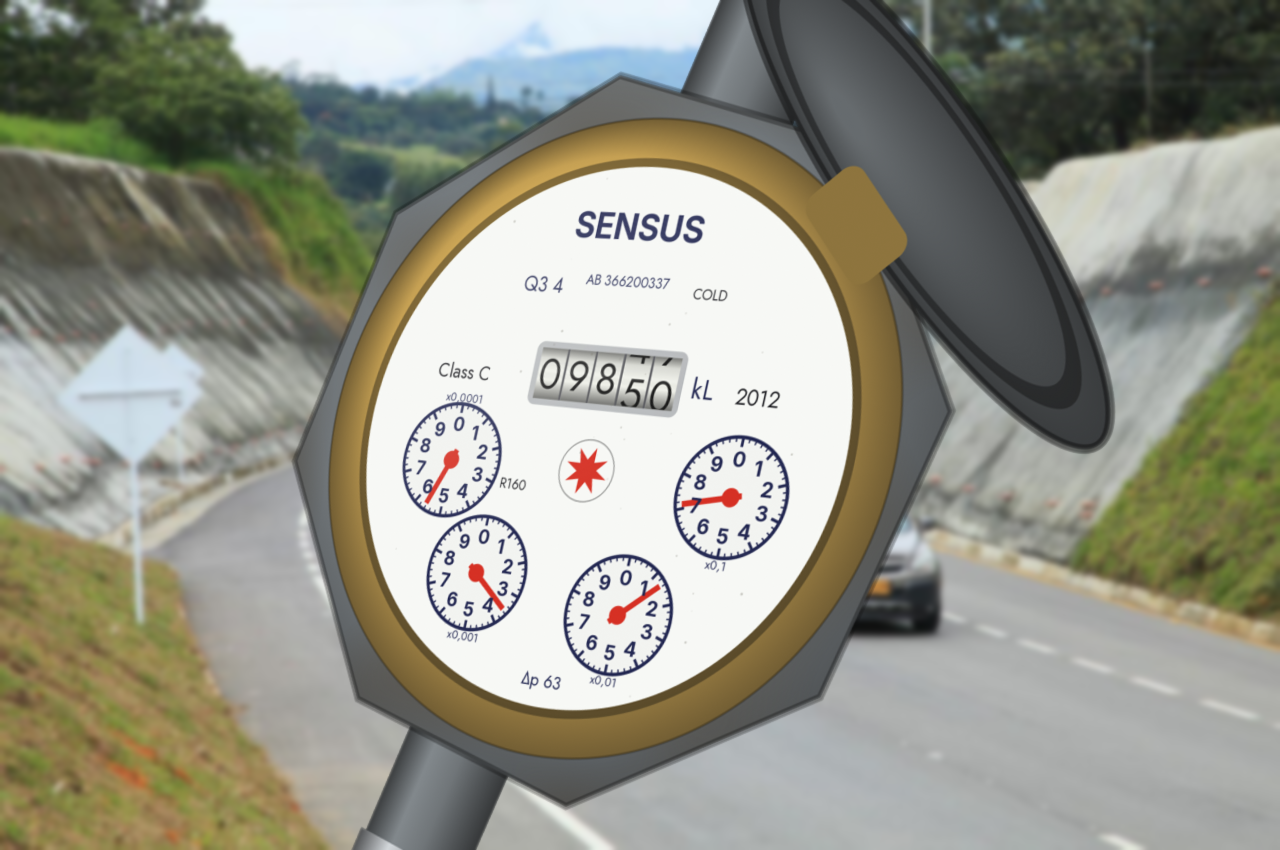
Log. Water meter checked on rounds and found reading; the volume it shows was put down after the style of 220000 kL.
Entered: 9849.7135 kL
